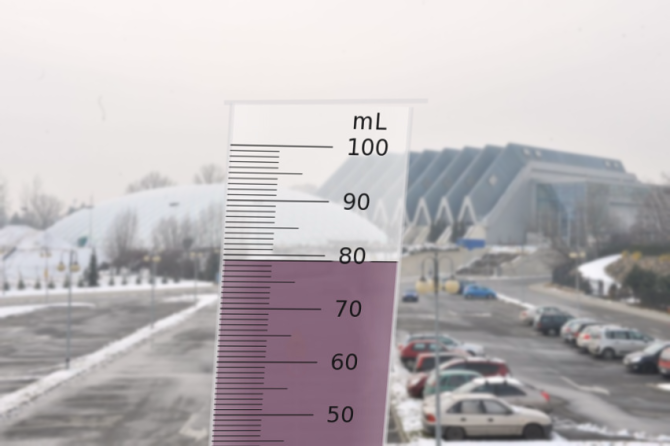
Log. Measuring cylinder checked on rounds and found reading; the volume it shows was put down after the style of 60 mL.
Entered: 79 mL
